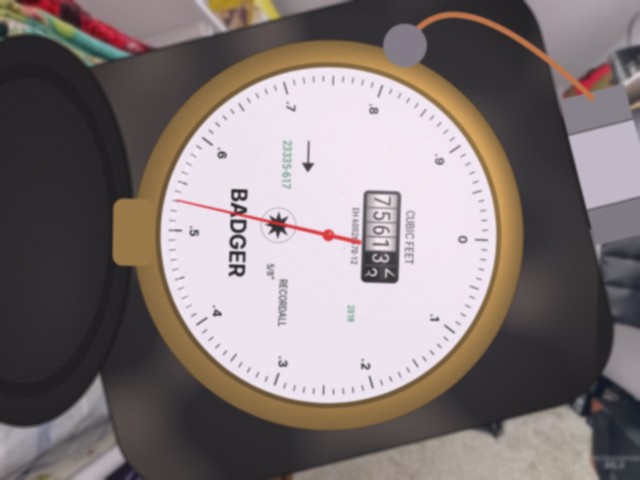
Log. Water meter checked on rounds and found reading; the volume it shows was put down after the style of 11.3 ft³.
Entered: 756132.53 ft³
